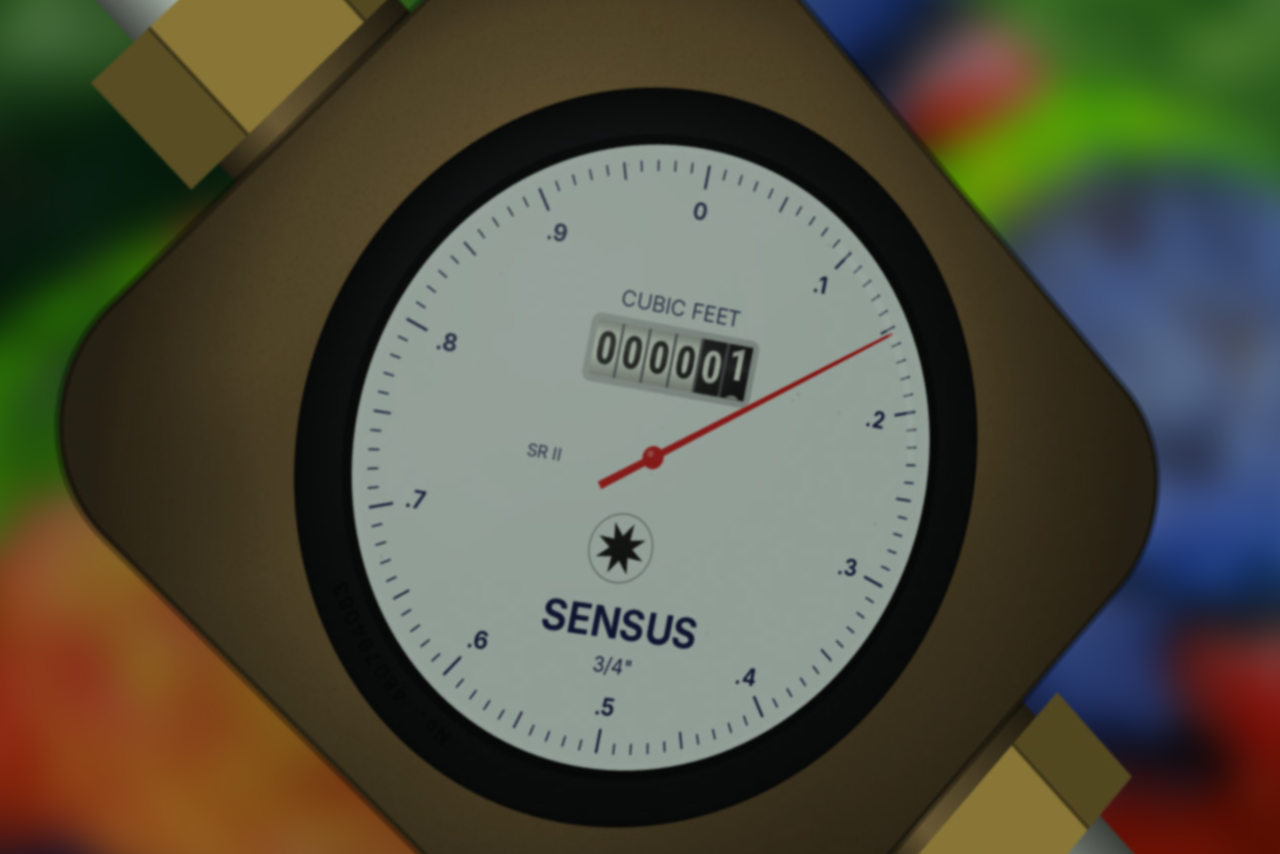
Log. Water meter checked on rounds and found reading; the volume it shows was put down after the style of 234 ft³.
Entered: 1.15 ft³
